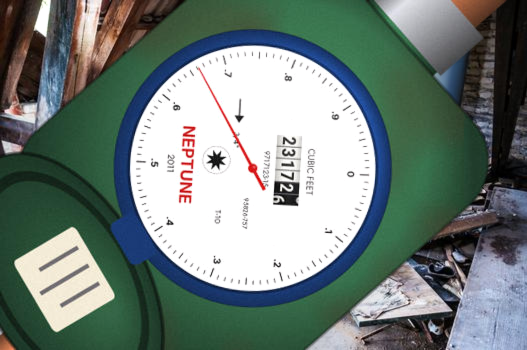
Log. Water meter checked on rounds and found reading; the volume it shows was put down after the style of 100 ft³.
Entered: 231725.66 ft³
